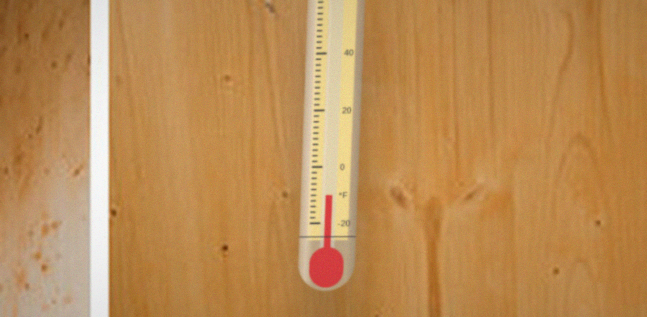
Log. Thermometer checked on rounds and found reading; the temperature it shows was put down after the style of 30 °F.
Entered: -10 °F
